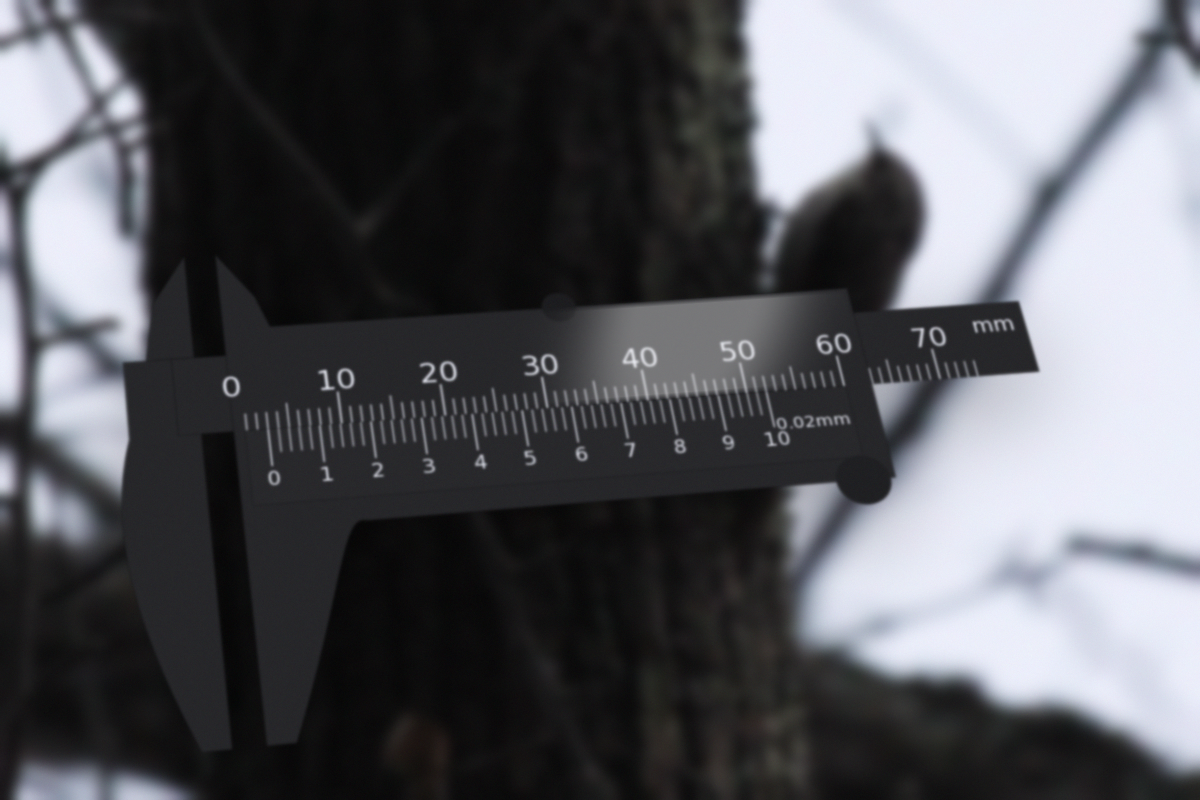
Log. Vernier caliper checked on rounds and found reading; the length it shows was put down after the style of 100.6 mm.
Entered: 3.0 mm
